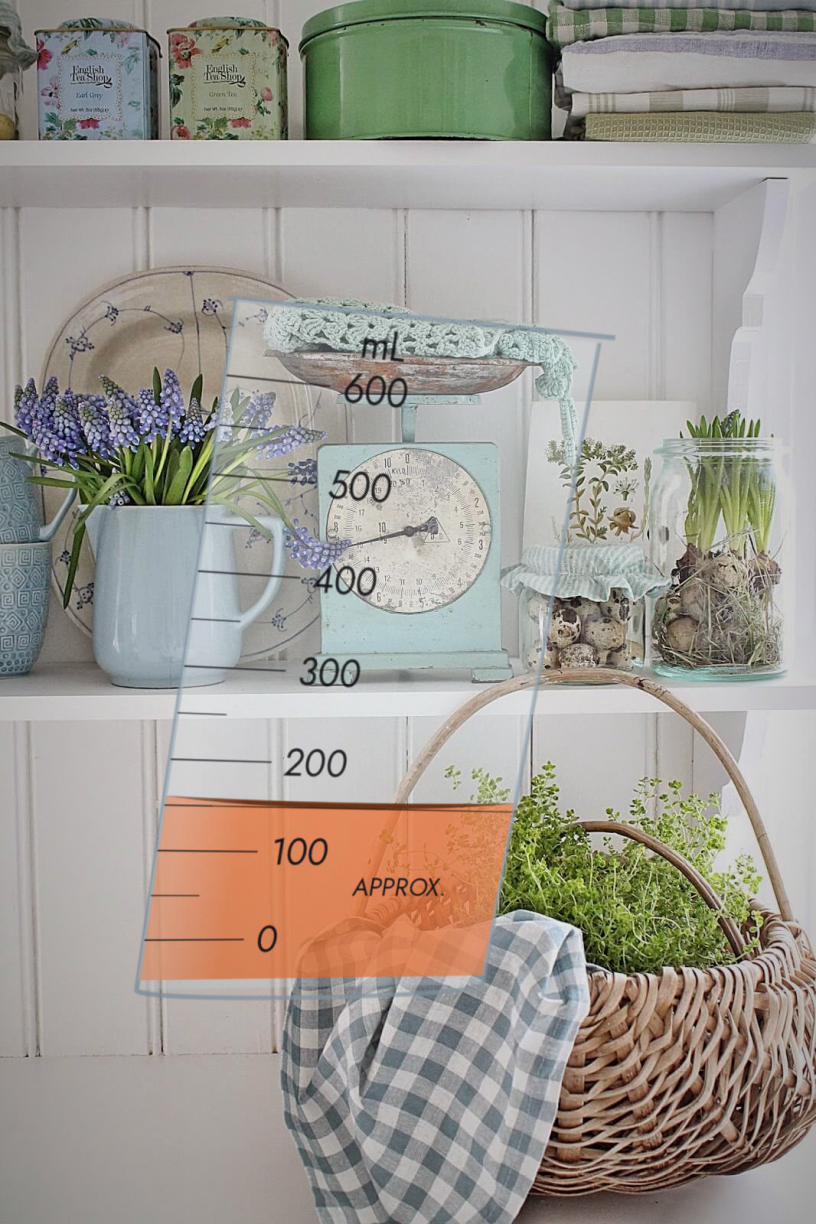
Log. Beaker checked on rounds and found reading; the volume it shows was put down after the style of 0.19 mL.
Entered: 150 mL
